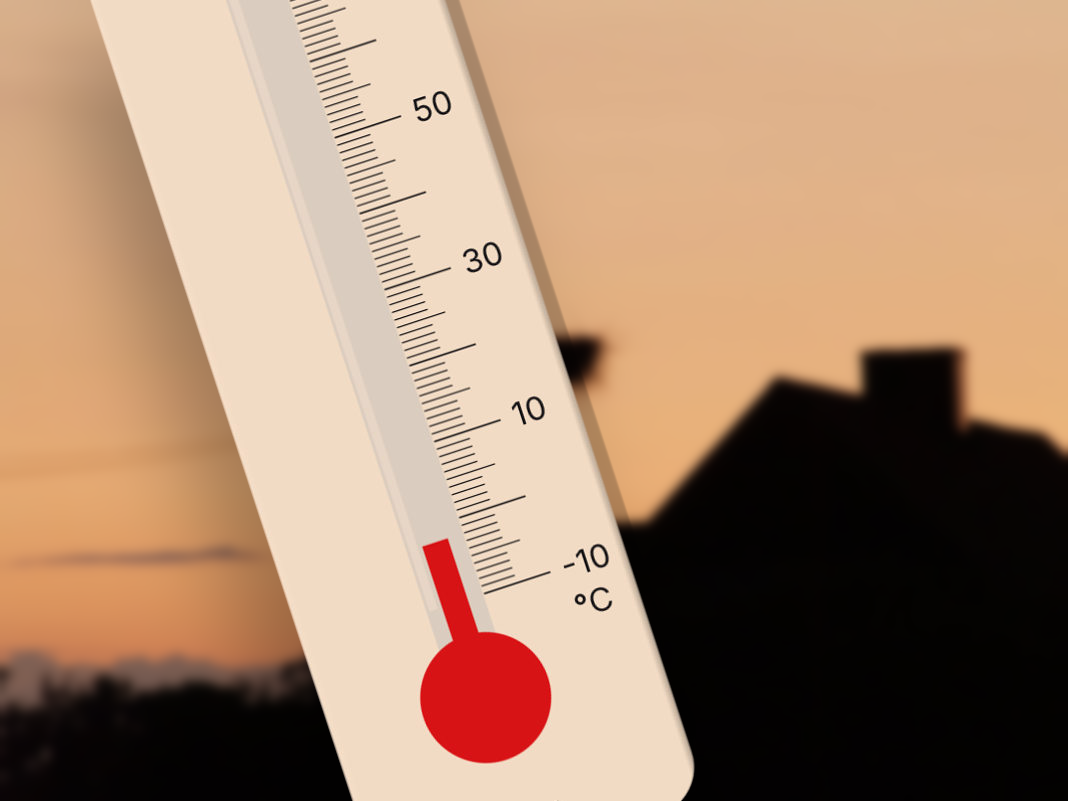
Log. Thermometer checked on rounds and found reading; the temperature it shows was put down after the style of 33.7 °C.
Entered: -2 °C
